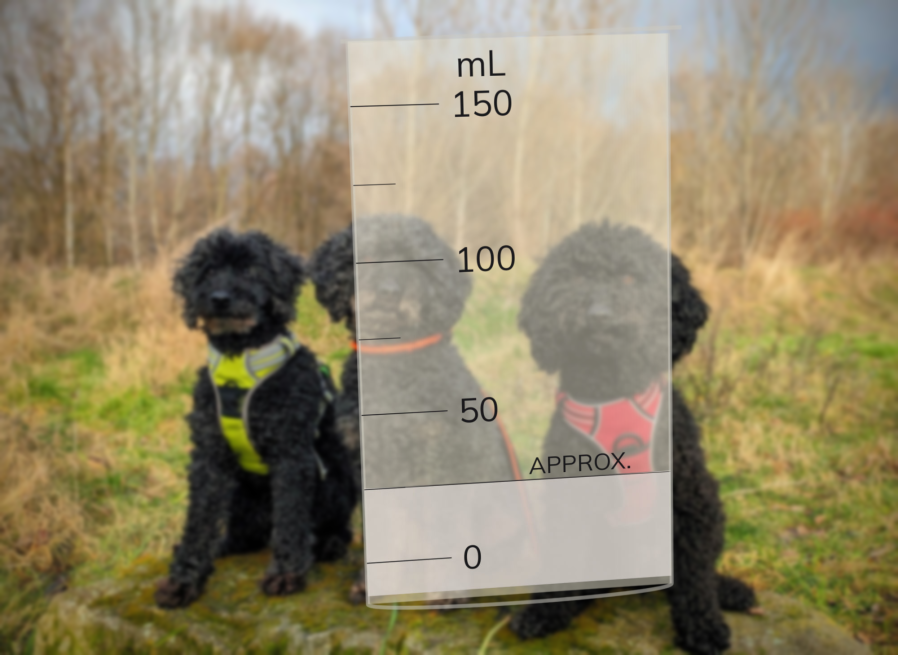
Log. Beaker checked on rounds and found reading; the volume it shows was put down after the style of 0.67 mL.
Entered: 25 mL
